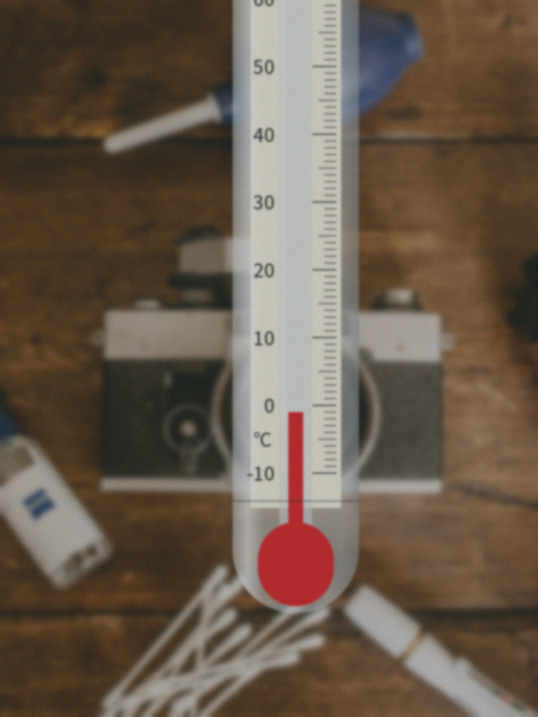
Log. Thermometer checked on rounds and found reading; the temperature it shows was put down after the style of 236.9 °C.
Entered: -1 °C
